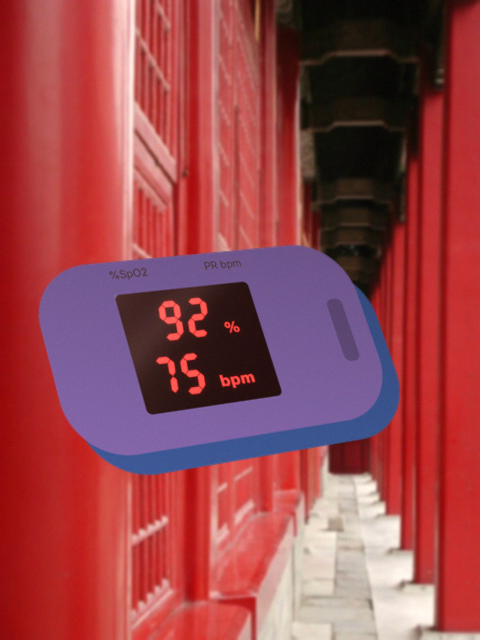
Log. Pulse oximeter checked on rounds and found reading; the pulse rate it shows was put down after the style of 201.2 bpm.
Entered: 75 bpm
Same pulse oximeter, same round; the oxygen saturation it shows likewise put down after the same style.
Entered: 92 %
